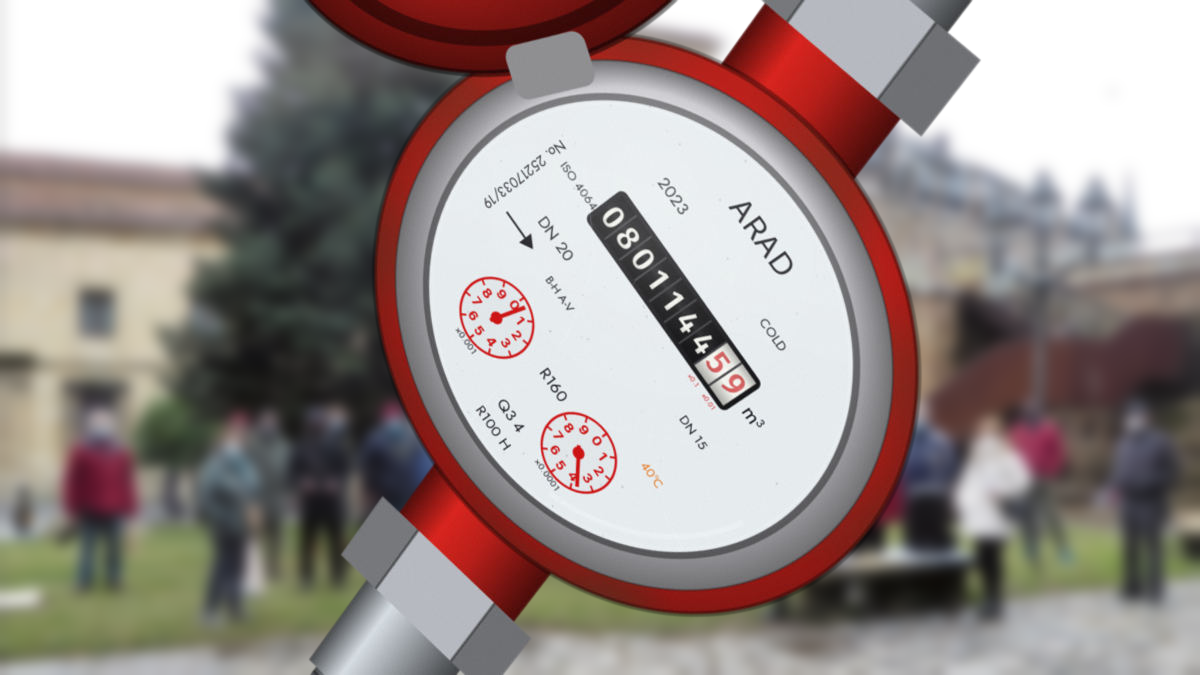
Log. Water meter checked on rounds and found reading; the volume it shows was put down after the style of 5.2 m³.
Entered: 801144.5903 m³
